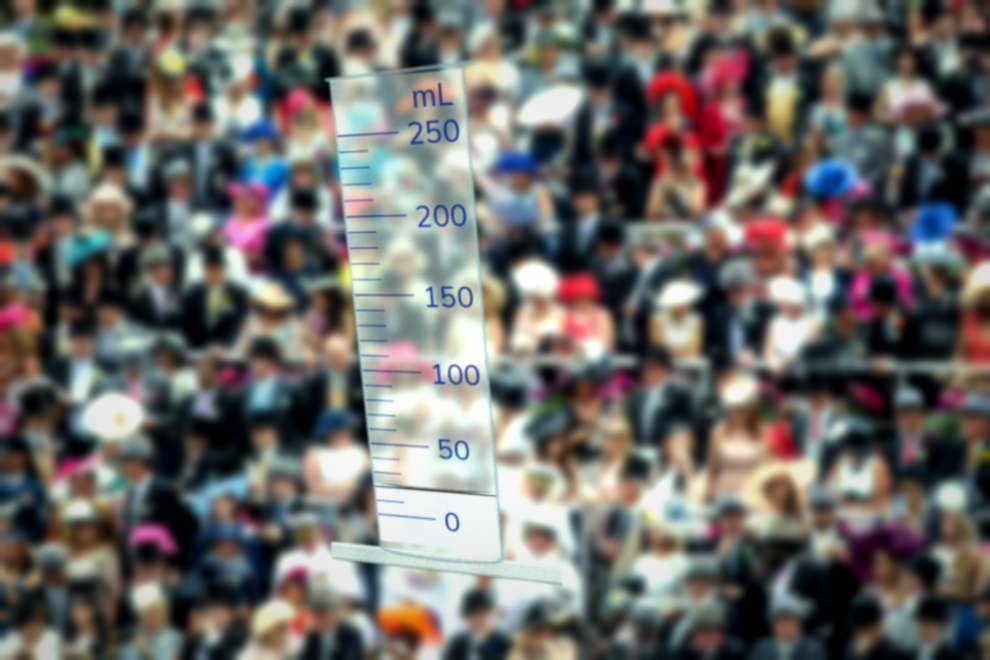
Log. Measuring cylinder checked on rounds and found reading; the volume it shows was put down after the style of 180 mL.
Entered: 20 mL
